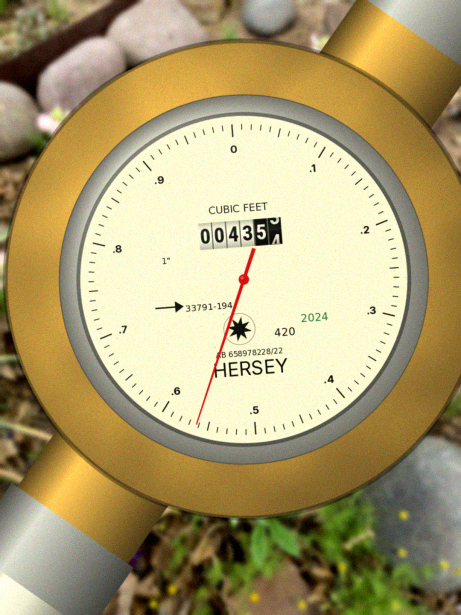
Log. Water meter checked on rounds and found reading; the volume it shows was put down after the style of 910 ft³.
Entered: 4353.56 ft³
